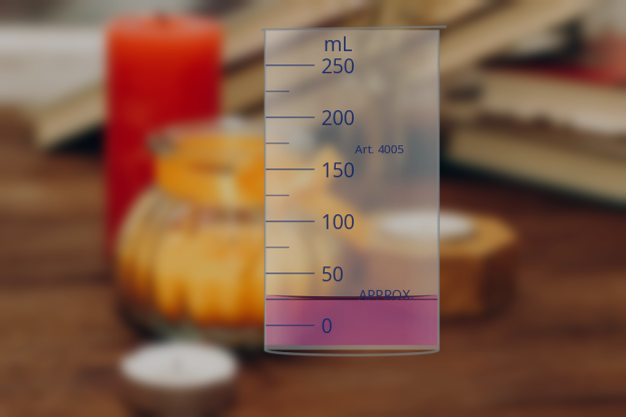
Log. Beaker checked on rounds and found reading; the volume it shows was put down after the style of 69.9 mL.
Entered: 25 mL
